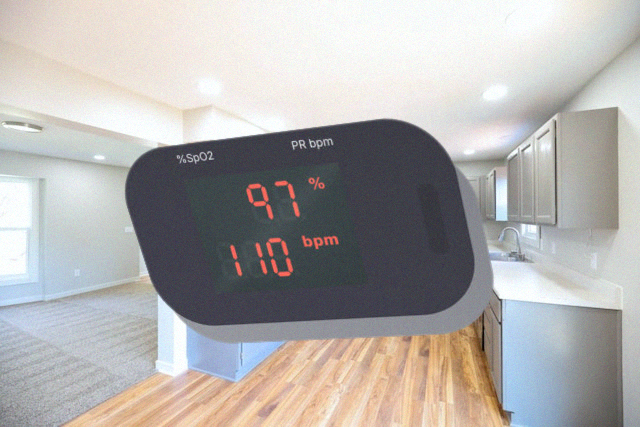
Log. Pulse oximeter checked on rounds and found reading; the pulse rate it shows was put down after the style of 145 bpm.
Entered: 110 bpm
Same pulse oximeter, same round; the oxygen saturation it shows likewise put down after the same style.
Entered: 97 %
